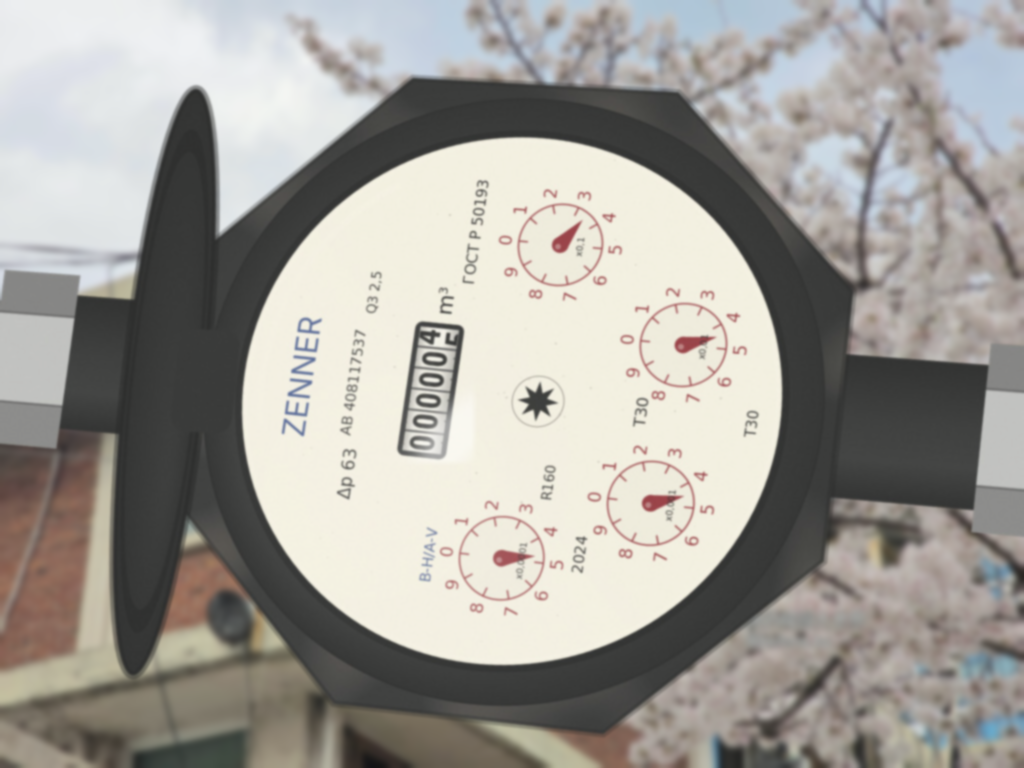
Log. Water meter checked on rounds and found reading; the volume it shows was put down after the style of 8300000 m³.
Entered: 4.3444 m³
